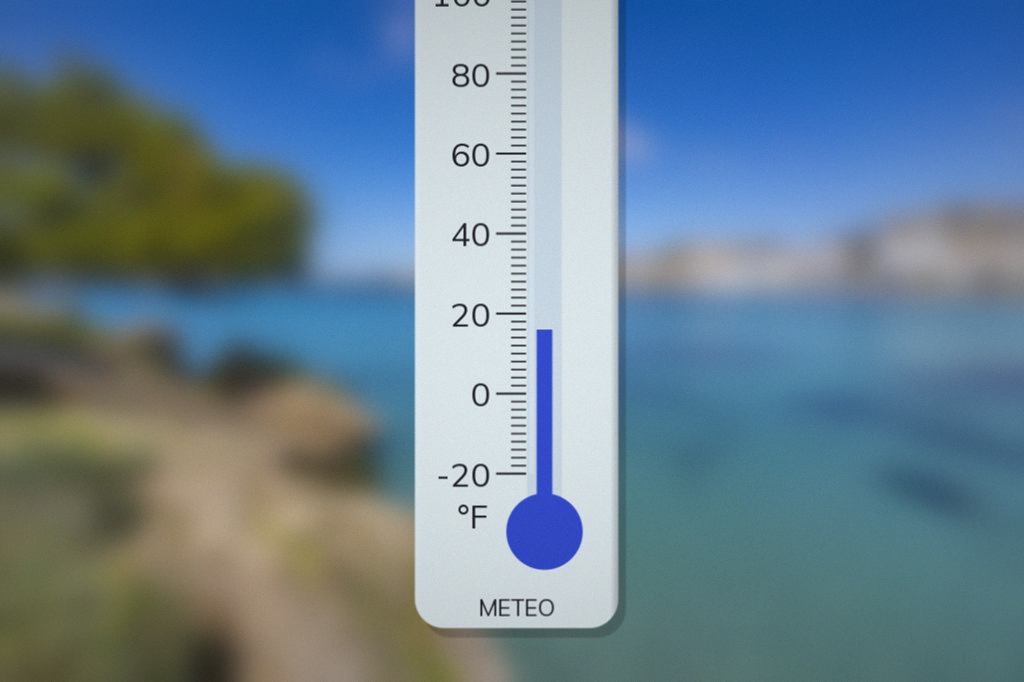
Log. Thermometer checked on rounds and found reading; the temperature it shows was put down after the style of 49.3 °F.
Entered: 16 °F
